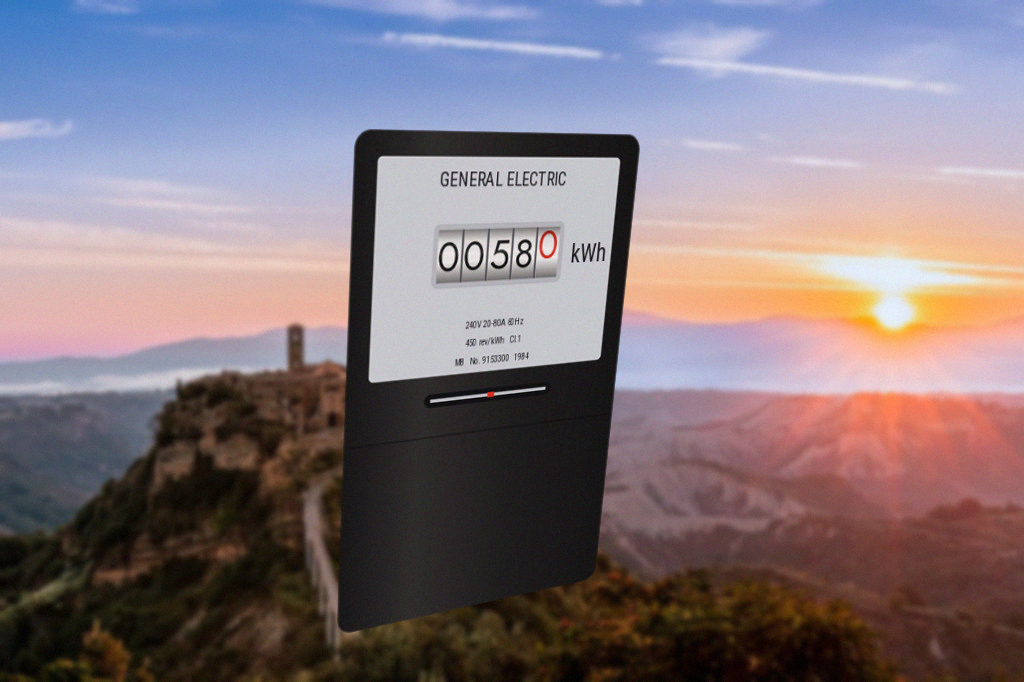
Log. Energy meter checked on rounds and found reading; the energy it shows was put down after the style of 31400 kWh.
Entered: 58.0 kWh
